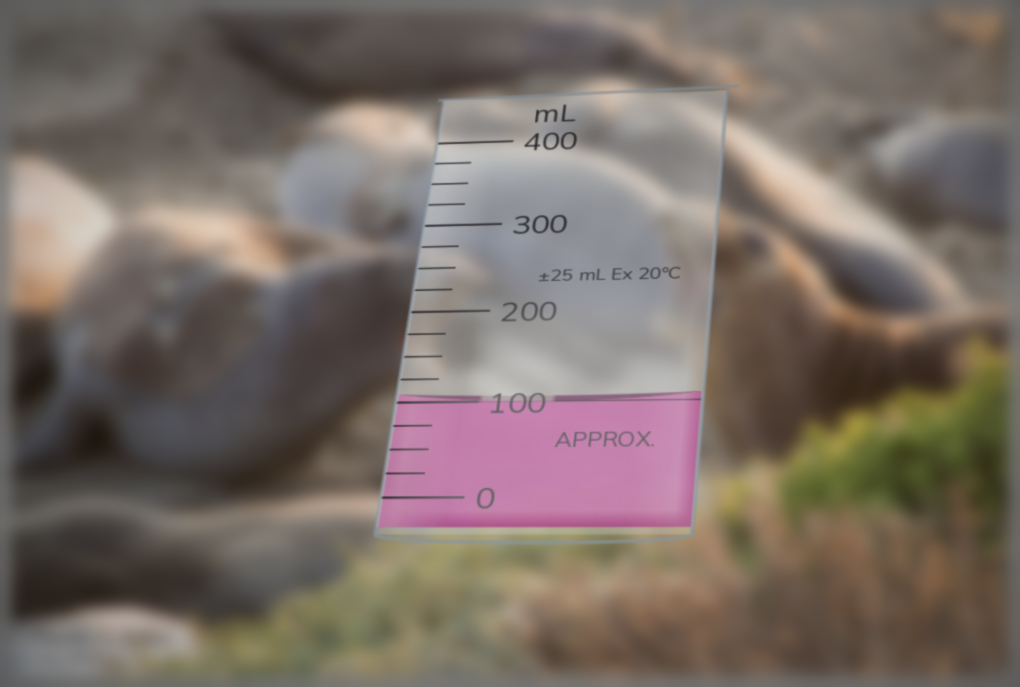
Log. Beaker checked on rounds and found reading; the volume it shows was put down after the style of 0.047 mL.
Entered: 100 mL
